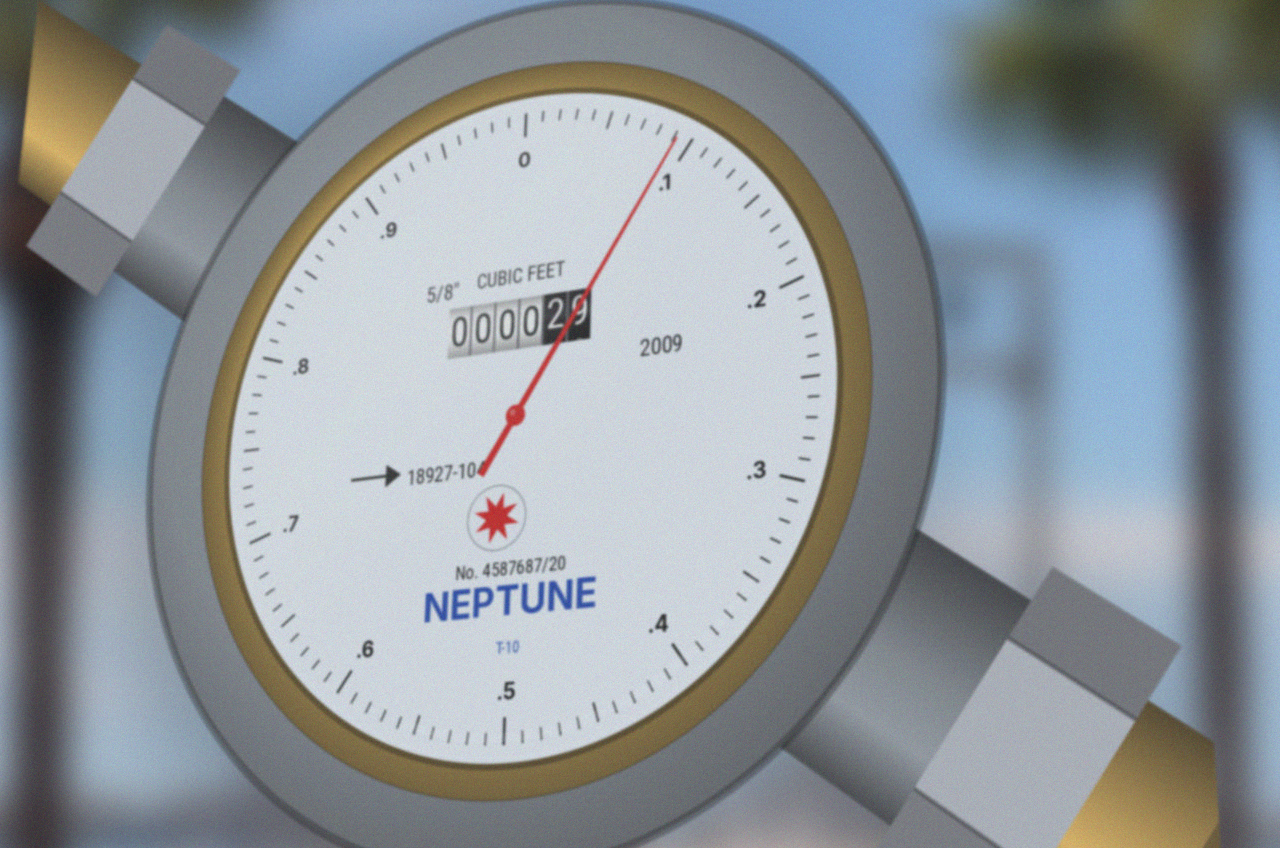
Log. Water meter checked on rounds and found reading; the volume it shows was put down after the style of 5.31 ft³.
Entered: 29.09 ft³
